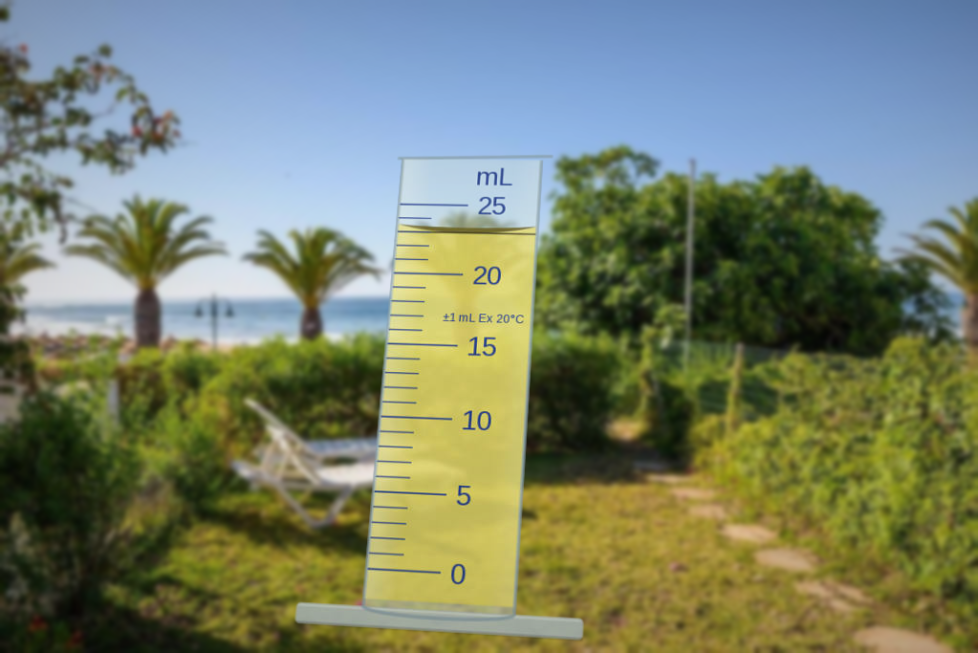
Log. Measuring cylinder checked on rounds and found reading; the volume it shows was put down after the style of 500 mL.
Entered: 23 mL
